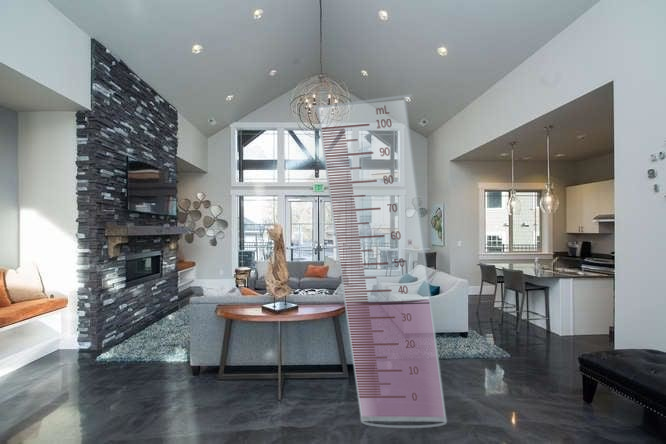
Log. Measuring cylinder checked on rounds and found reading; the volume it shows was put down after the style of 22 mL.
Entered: 35 mL
